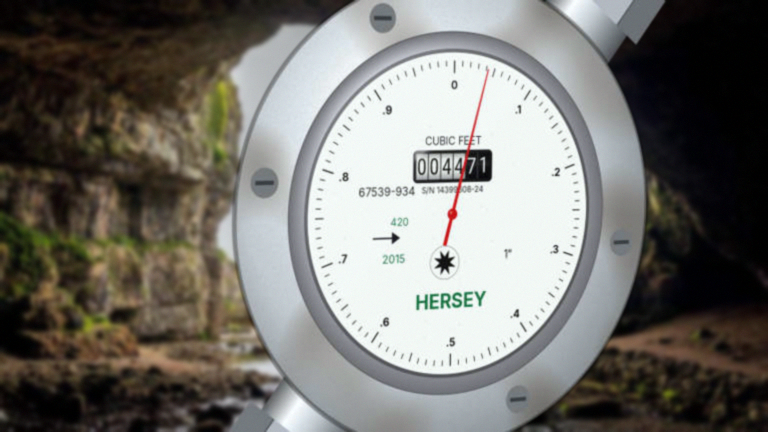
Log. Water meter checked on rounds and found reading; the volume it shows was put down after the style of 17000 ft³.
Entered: 4471.04 ft³
